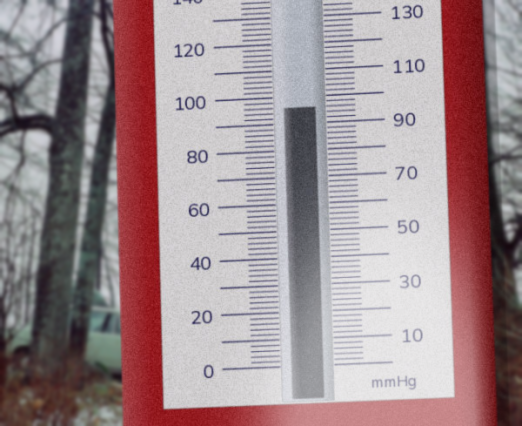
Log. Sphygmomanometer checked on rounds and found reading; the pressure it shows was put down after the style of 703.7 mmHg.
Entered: 96 mmHg
